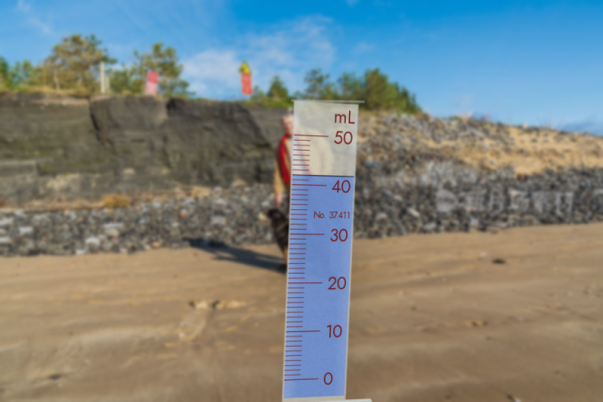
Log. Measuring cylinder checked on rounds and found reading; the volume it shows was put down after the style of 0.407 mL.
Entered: 42 mL
